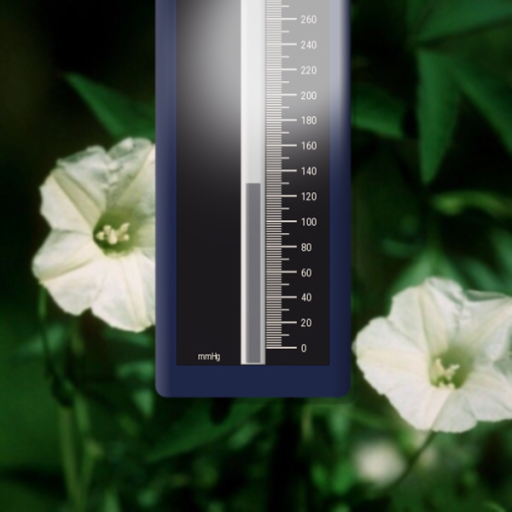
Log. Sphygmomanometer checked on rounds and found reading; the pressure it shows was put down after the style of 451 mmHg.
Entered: 130 mmHg
